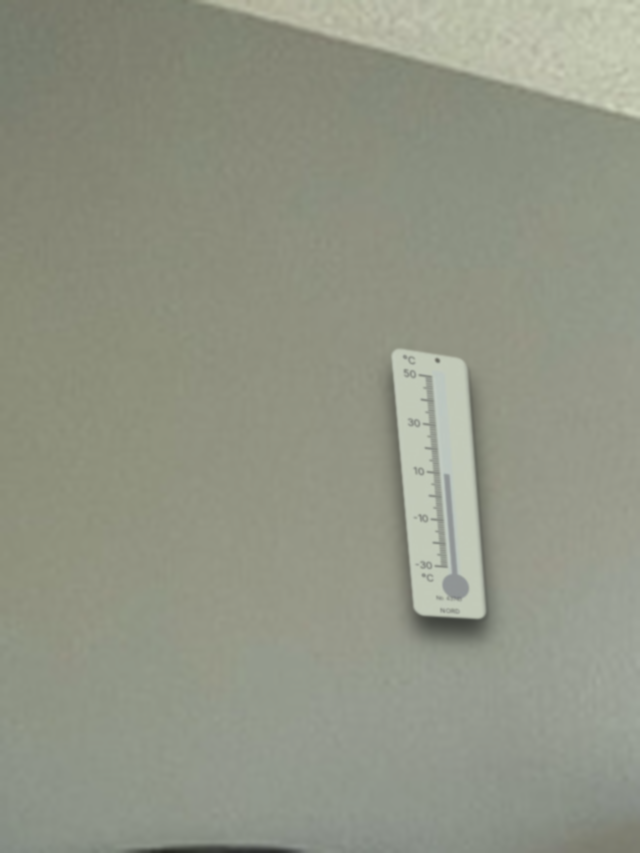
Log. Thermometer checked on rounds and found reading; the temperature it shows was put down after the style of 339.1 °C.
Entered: 10 °C
